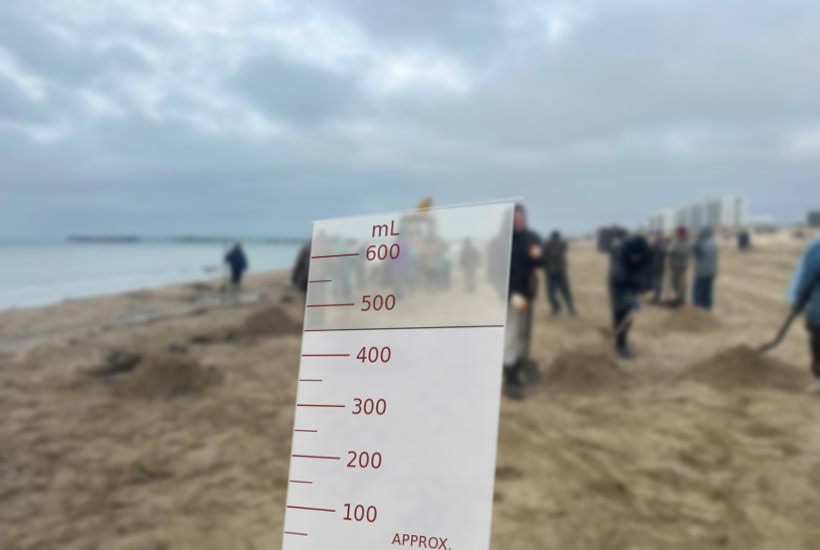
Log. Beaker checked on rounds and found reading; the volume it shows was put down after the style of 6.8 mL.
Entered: 450 mL
